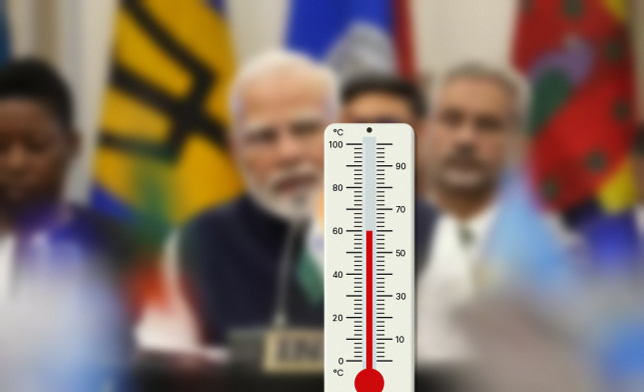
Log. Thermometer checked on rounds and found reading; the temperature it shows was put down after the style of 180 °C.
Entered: 60 °C
